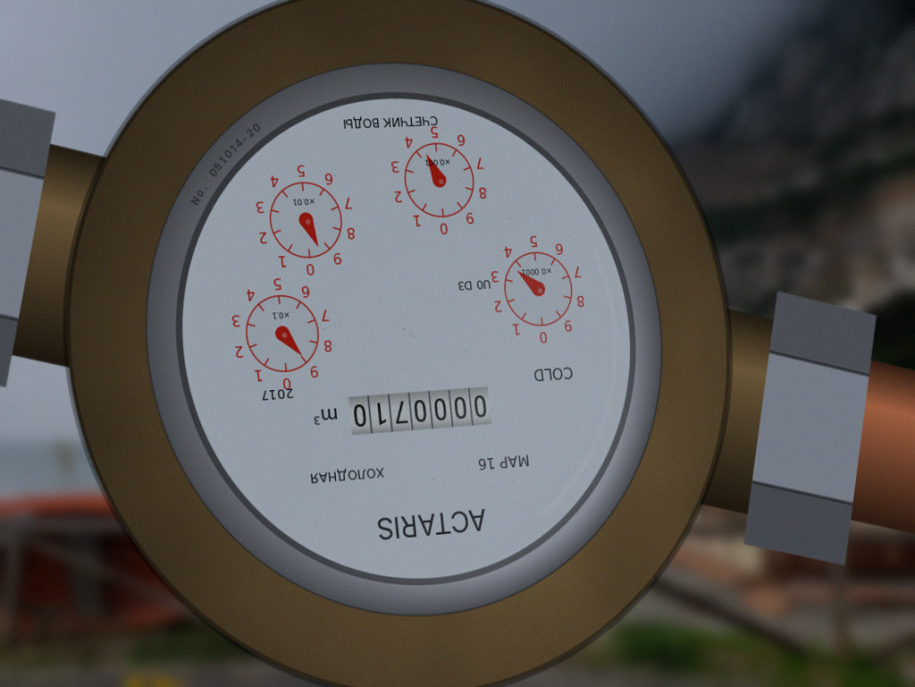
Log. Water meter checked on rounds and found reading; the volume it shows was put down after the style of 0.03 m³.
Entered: 710.8943 m³
